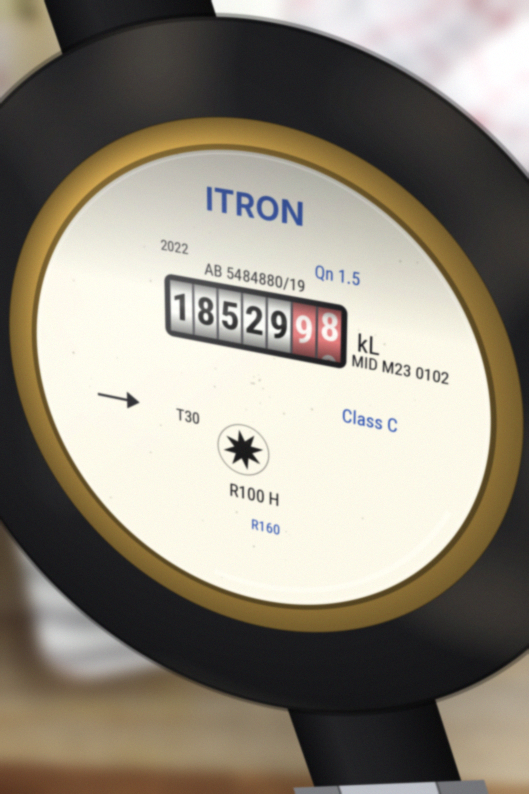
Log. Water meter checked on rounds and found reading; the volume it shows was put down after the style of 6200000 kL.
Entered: 18529.98 kL
